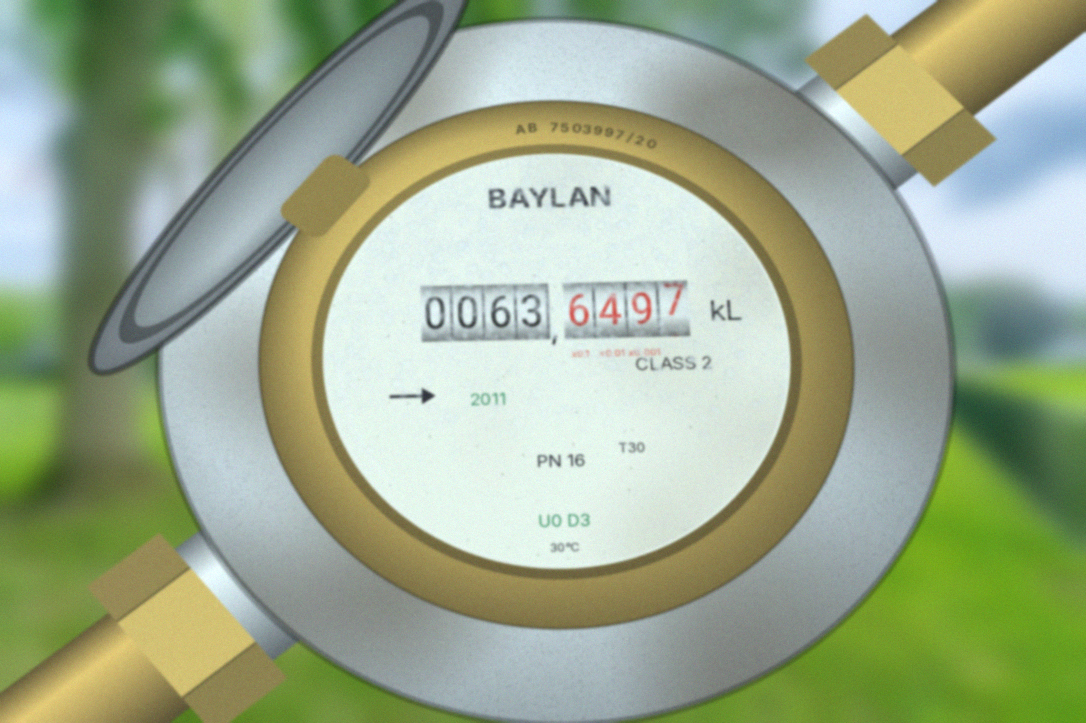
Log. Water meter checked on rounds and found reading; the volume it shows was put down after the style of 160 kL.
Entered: 63.6497 kL
